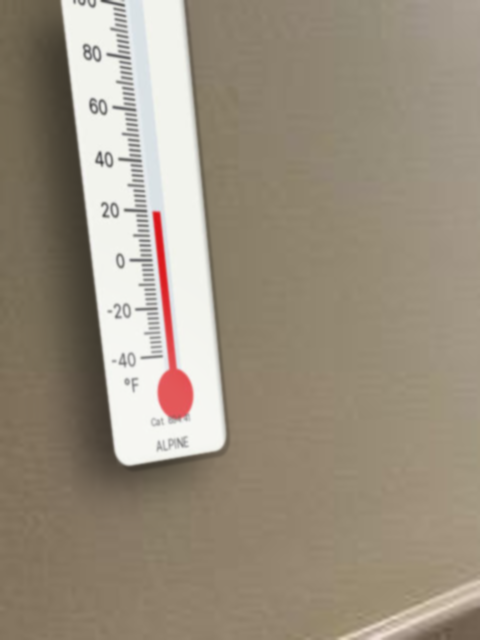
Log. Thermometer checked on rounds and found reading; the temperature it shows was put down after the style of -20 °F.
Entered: 20 °F
